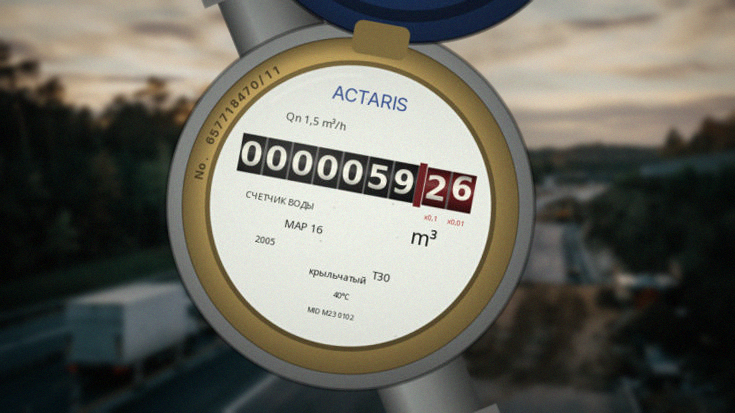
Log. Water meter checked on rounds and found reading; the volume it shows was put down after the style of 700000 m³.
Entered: 59.26 m³
